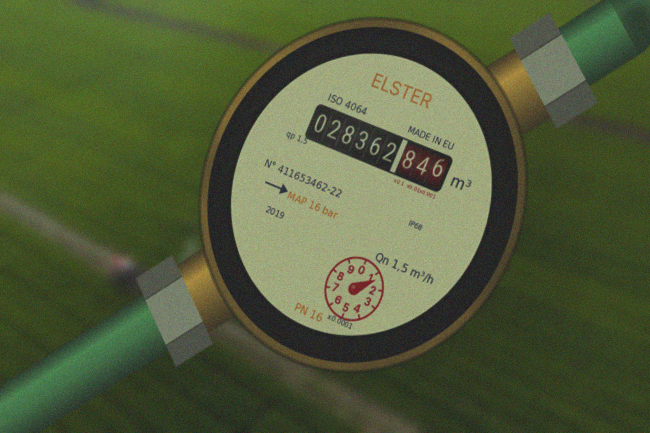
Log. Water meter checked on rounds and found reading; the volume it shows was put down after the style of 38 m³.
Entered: 28362.8461 m³
